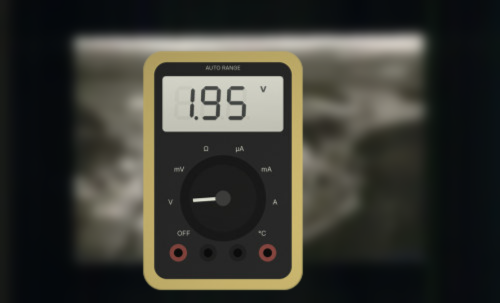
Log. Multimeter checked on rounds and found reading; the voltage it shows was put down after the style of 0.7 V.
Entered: 1.95 V
